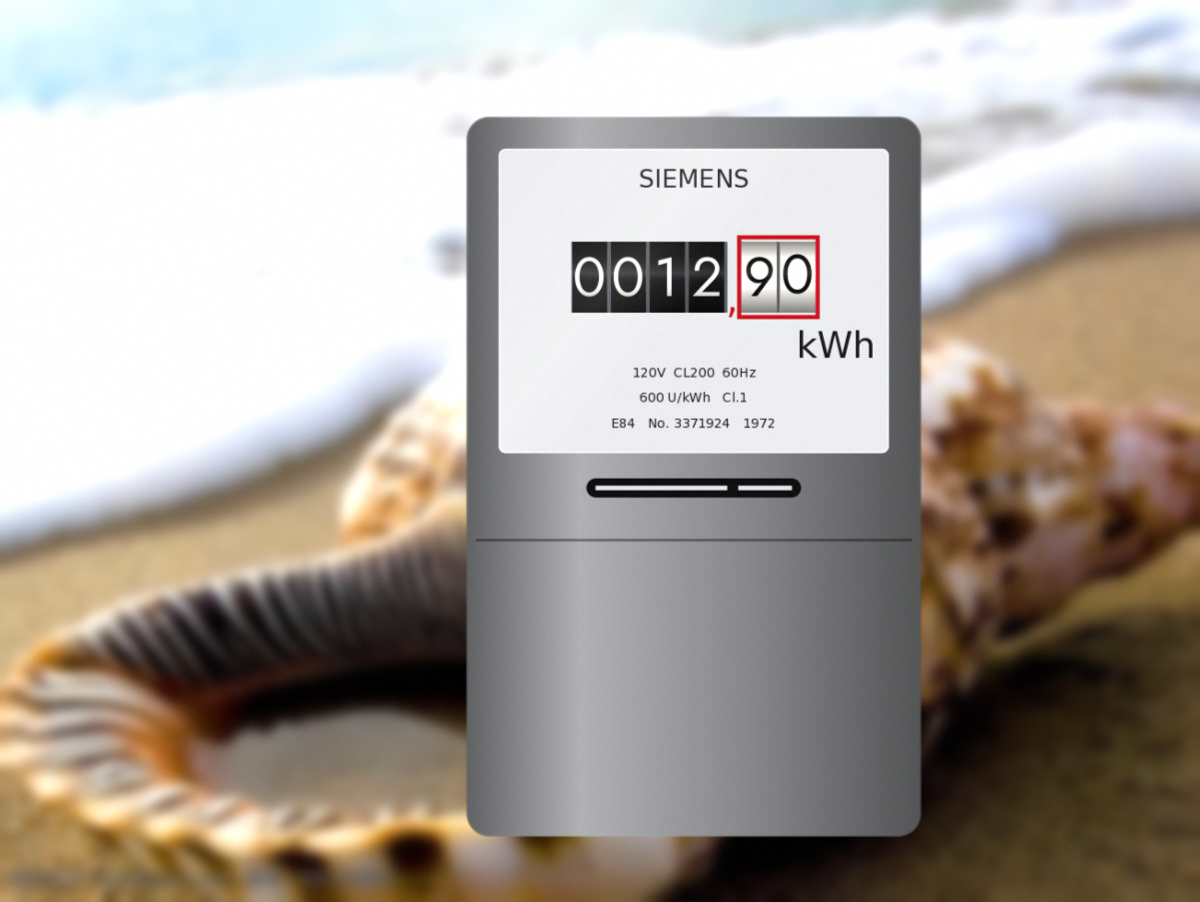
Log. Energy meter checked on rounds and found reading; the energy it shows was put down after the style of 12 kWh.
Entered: 12.90 kWh
